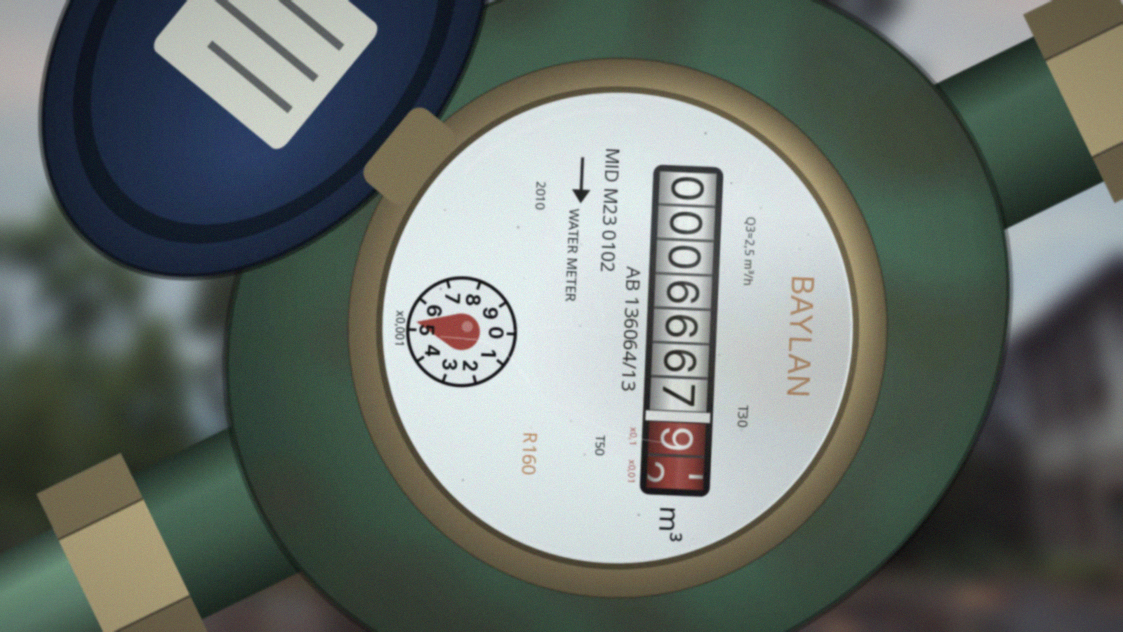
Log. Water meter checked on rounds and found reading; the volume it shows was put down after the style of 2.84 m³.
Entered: 6667.915 m³
